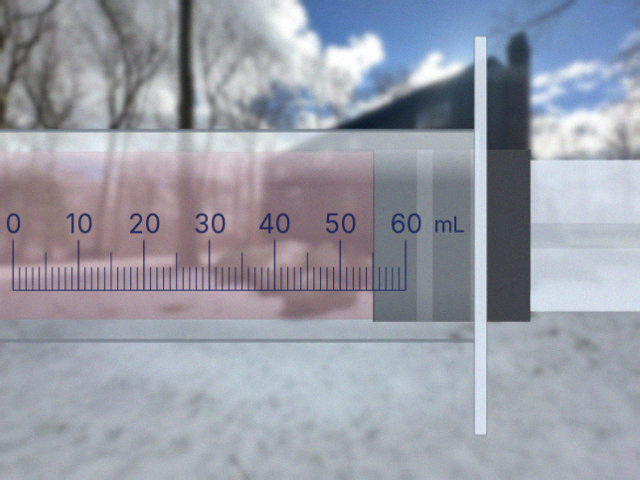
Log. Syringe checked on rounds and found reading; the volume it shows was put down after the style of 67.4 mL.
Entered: 55 mL
